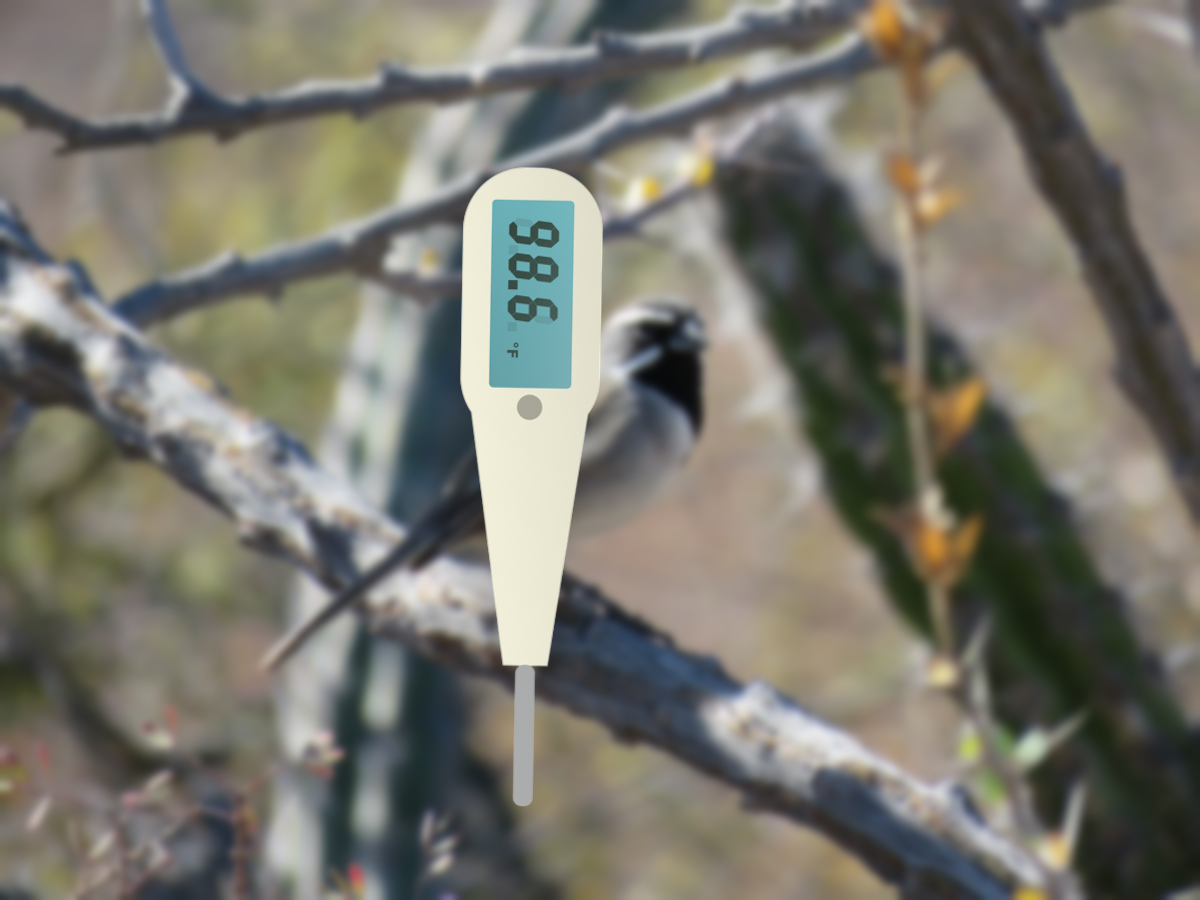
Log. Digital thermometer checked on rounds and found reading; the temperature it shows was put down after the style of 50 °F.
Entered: 98.6 °F
